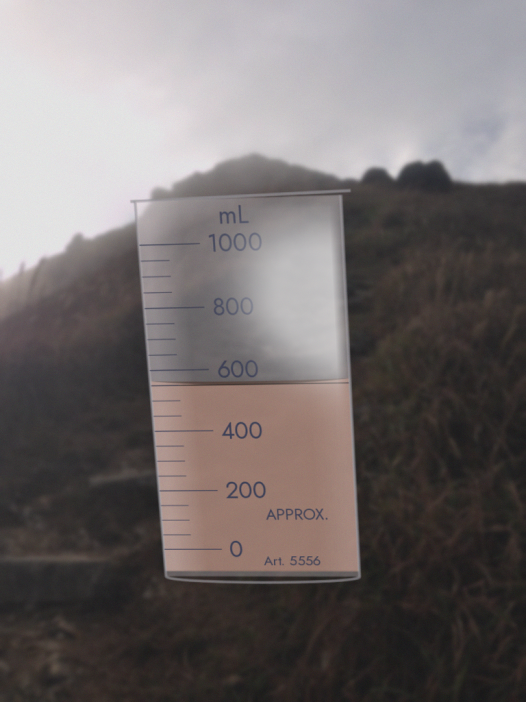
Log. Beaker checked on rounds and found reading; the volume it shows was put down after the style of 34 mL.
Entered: 550 mL
